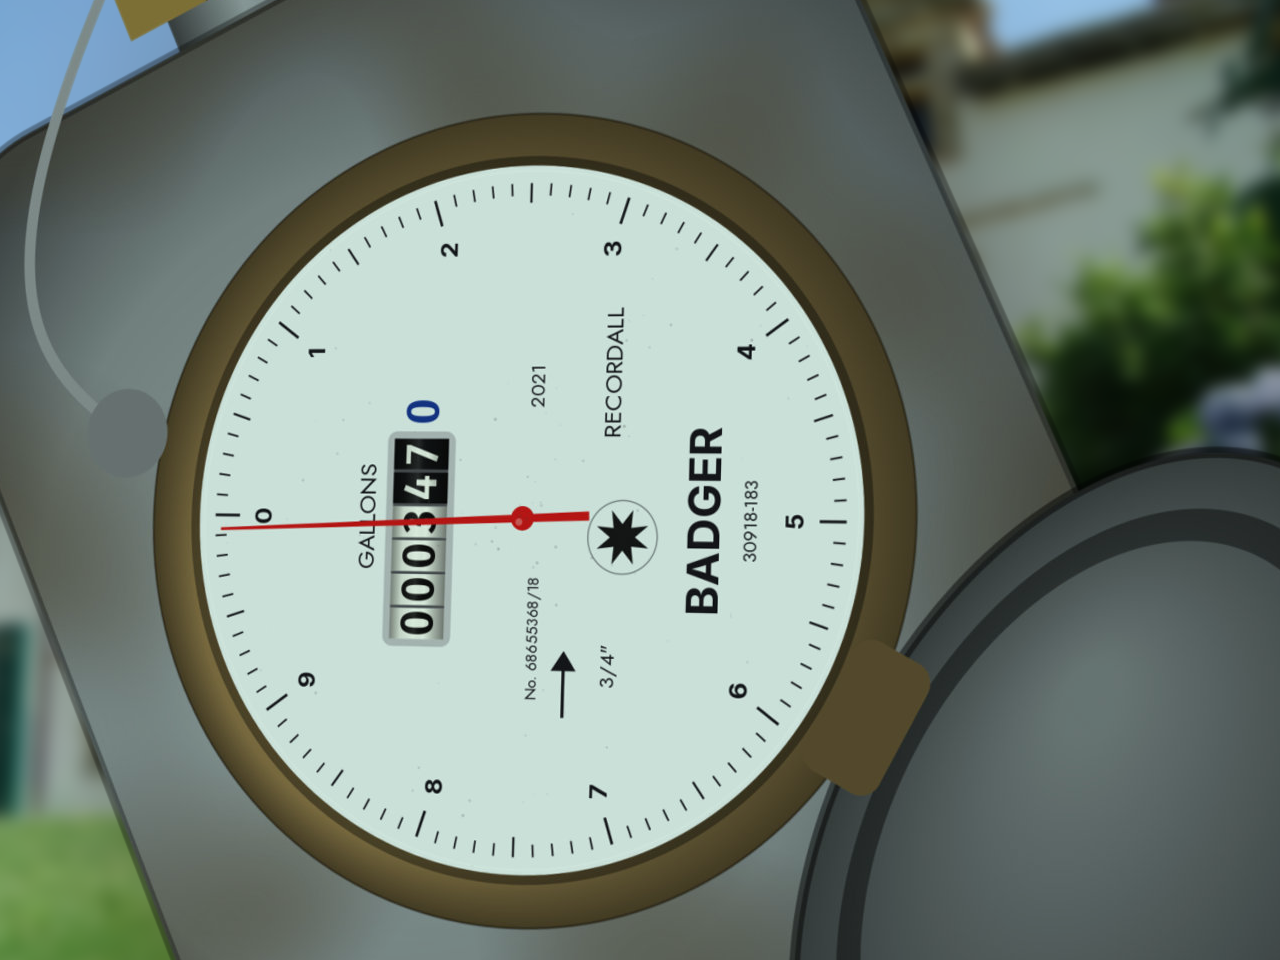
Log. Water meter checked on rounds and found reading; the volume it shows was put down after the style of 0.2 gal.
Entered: 3469.9 gal
